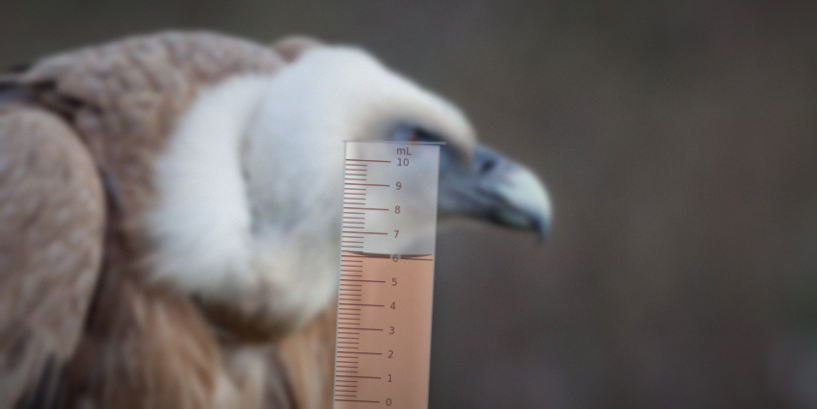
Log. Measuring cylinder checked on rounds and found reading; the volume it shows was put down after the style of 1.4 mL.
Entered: 6 mL
